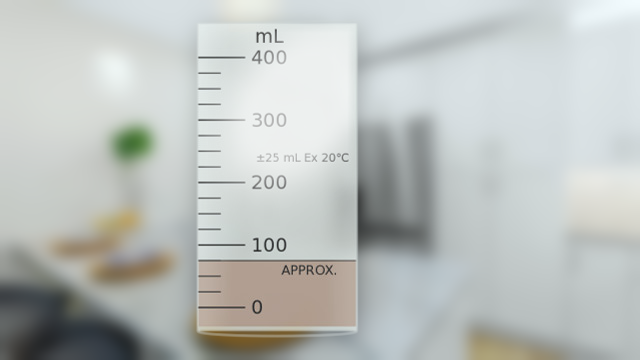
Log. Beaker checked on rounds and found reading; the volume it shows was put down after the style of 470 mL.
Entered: 75 mL
